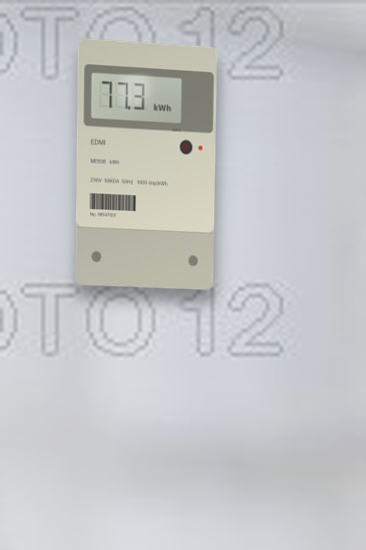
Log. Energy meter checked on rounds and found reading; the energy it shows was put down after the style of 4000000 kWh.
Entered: 77.3 kWh
